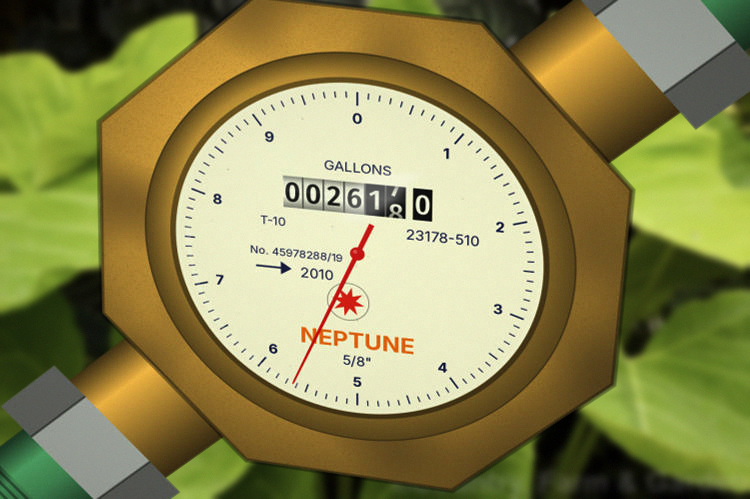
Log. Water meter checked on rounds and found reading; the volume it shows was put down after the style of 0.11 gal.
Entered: 26175.6 gal
